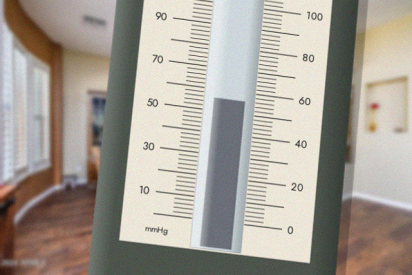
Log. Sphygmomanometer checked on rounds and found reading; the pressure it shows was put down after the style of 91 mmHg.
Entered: 56 mmHg
